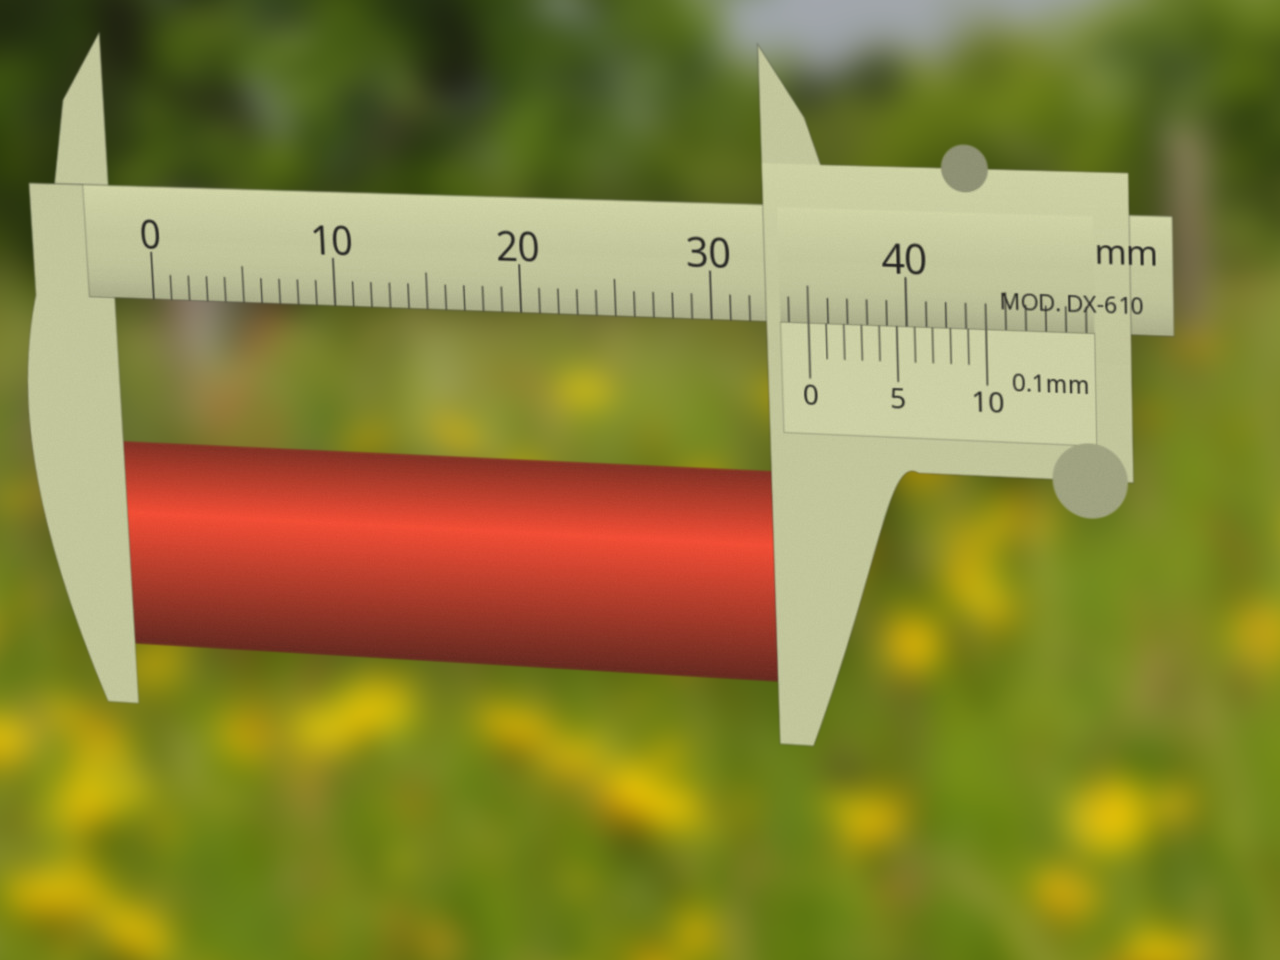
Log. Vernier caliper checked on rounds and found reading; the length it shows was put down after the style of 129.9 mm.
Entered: 35.0 mm
